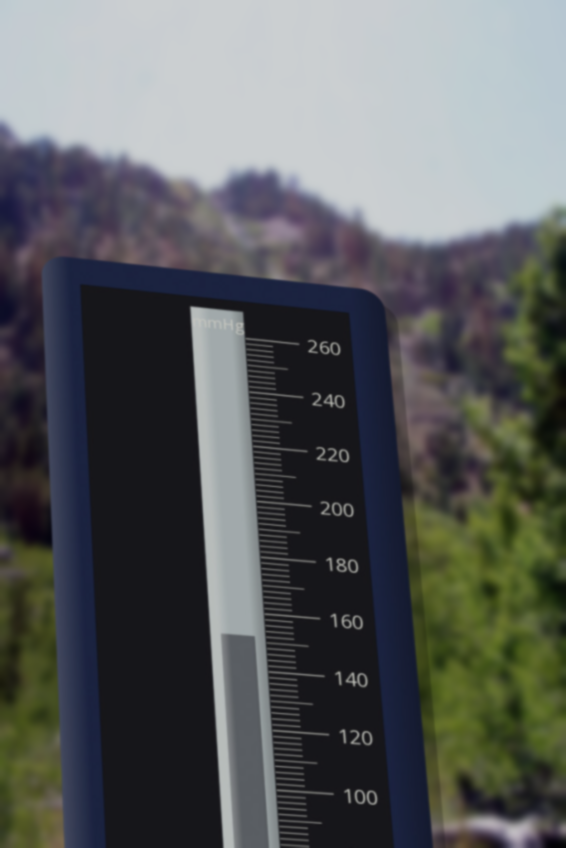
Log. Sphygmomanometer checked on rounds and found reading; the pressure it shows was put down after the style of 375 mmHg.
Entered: 152 mmHg
